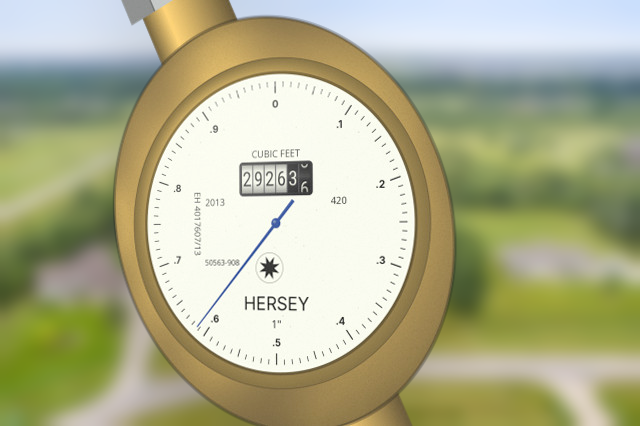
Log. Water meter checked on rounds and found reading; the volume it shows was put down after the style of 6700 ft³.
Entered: 292635.61 ft³
